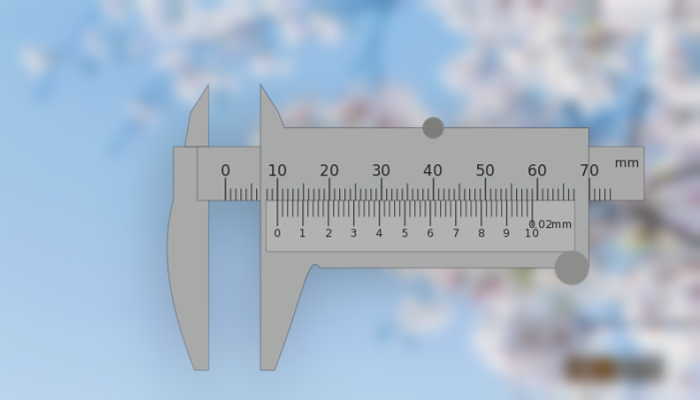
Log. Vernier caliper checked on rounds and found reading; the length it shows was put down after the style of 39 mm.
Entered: 10.0 mm
